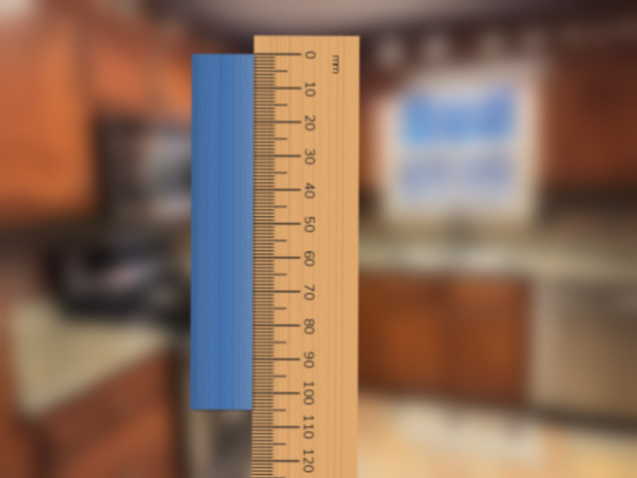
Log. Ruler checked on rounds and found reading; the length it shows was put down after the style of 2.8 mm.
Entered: 105 mm
